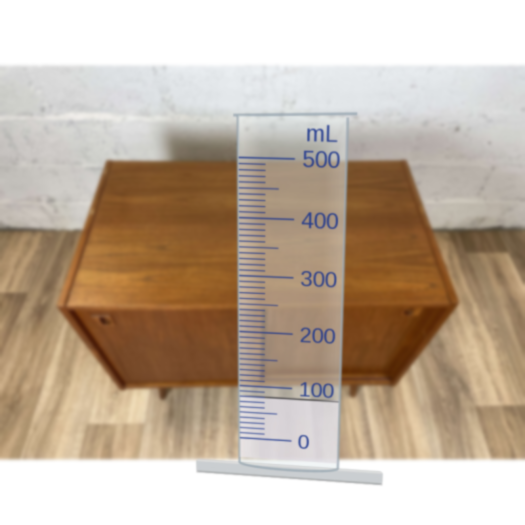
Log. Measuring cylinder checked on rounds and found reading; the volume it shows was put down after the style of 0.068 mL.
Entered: 80 mL
